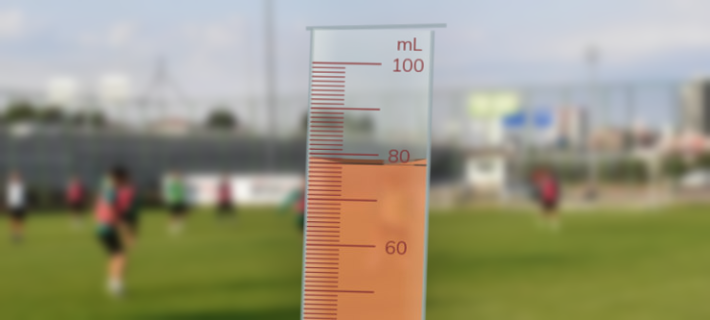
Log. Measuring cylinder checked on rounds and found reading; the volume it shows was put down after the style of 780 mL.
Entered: 78 mL
